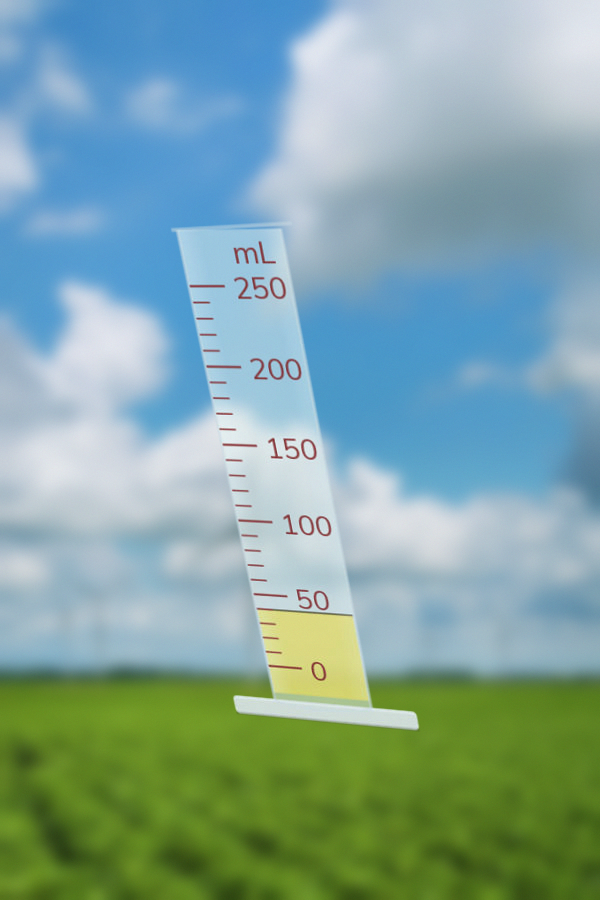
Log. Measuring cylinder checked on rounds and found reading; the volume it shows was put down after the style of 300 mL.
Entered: 40 mL
